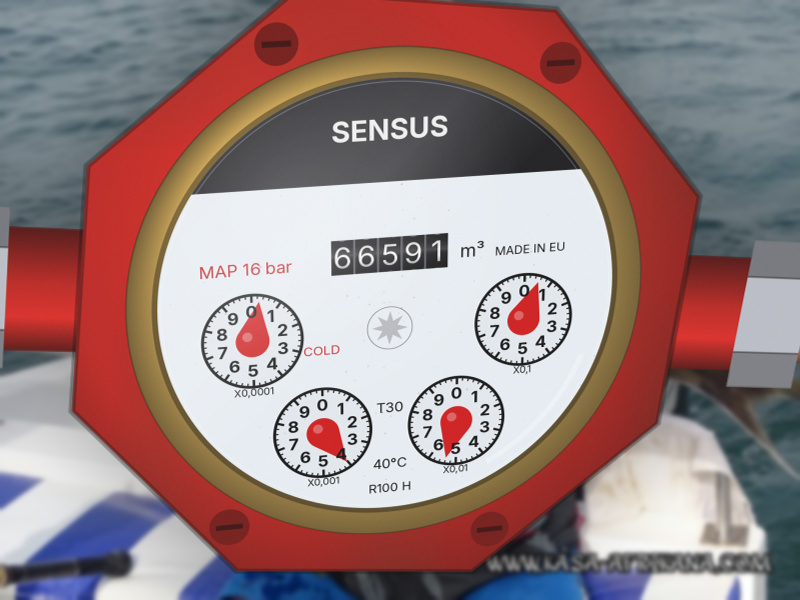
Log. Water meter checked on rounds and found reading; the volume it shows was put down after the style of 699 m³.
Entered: 66591.0540 m³
